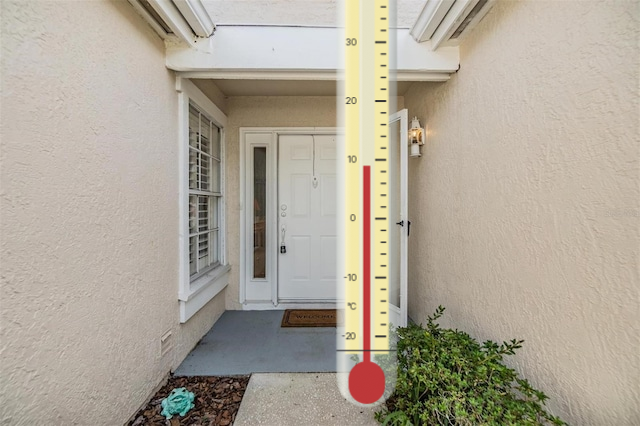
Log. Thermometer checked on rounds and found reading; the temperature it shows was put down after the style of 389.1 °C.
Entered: 9 °C
